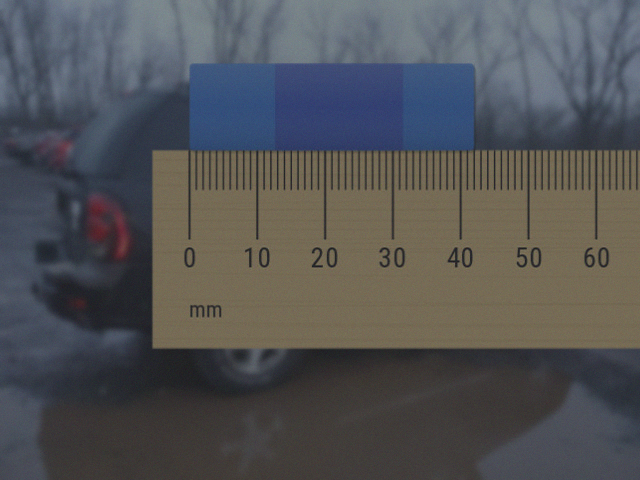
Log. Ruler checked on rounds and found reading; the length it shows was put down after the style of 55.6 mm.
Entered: 42 mm
